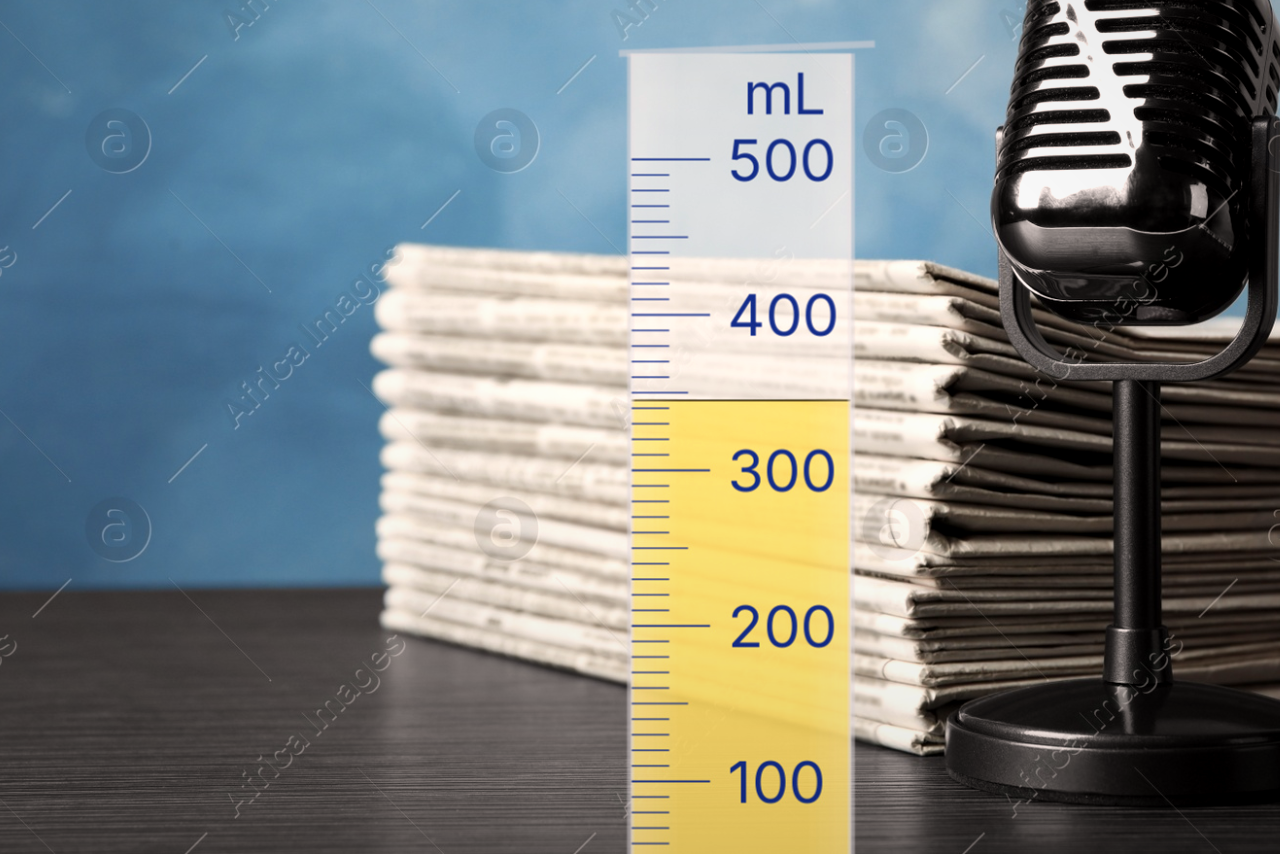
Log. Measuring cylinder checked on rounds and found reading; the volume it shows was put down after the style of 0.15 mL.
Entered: 345 mL
